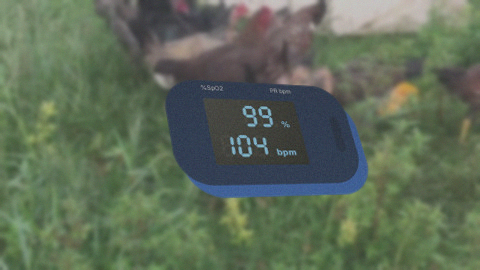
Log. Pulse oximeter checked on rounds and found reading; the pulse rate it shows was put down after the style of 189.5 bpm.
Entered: 104 bpm
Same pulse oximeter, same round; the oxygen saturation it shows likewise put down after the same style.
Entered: 99 %
